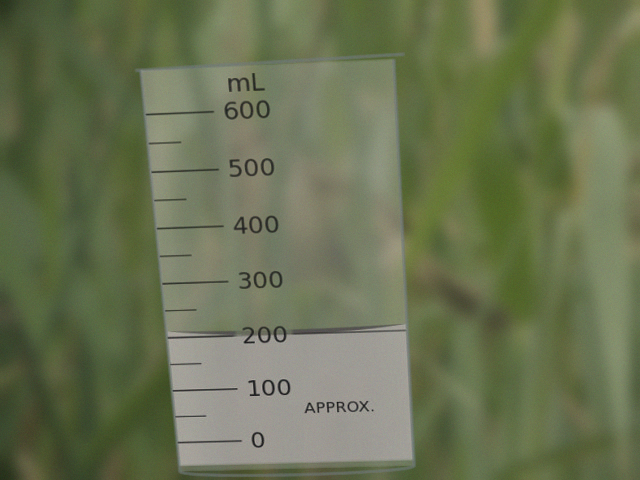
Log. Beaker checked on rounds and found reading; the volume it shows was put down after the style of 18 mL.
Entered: 200 mL
